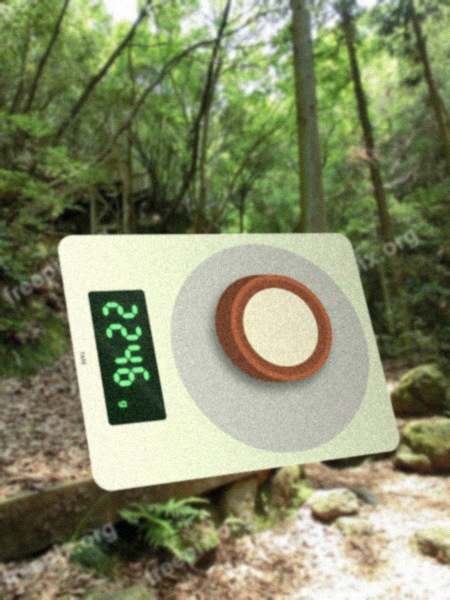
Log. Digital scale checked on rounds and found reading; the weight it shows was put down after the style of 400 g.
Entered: 2246 g
